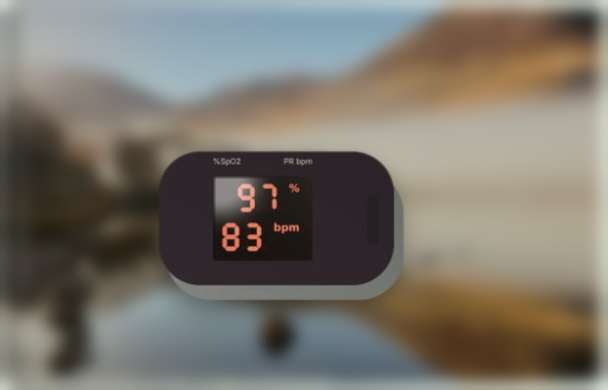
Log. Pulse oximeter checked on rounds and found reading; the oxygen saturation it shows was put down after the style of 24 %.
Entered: 97 %
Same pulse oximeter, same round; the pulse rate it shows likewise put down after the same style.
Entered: 83 bpm
